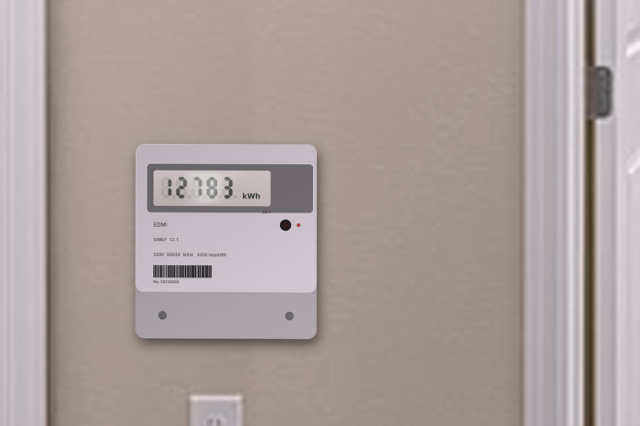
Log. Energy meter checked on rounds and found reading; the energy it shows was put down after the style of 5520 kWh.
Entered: 12783 kWh
